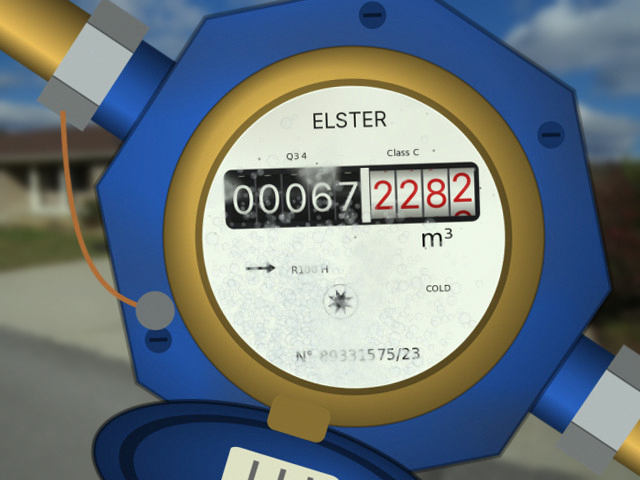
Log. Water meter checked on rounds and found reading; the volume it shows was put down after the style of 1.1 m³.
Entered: 67.2282 m³
